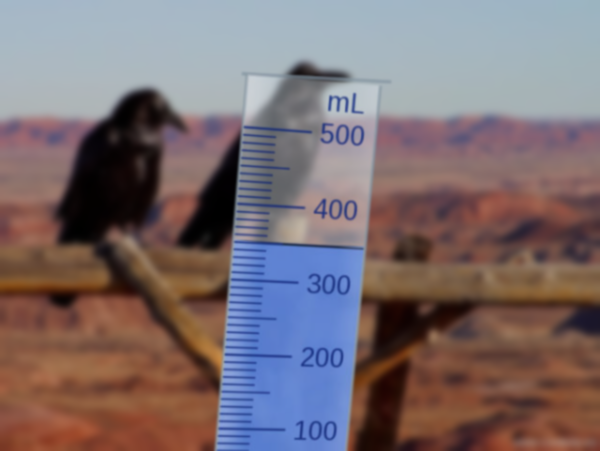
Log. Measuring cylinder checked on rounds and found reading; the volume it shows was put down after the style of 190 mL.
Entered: 350 mL
